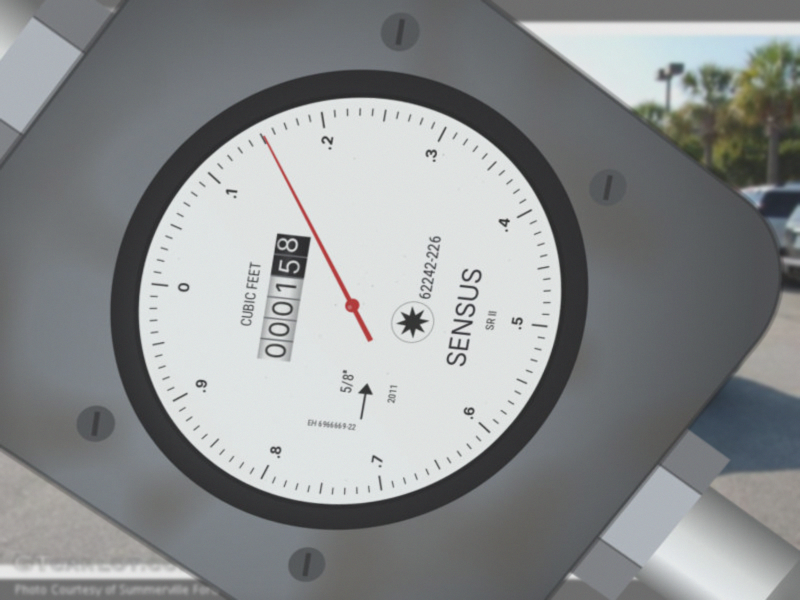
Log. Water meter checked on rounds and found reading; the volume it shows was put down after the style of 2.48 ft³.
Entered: 158.15 ft³
